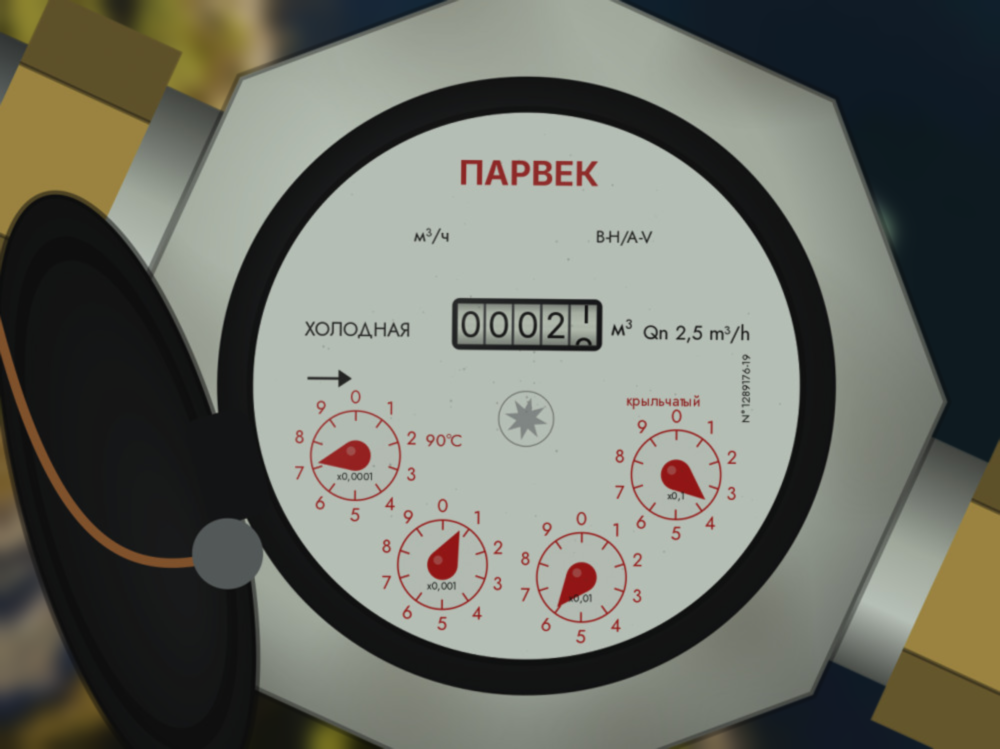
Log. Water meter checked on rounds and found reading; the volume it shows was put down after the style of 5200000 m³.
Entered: 21.3607 m³
